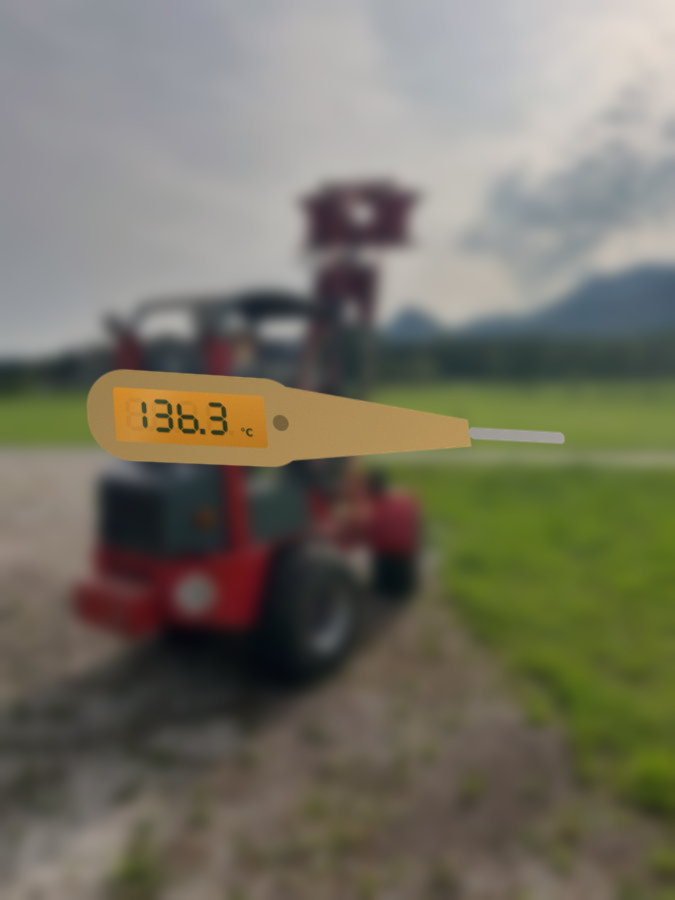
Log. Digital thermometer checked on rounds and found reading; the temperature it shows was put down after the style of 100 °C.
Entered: 136.3 °C
